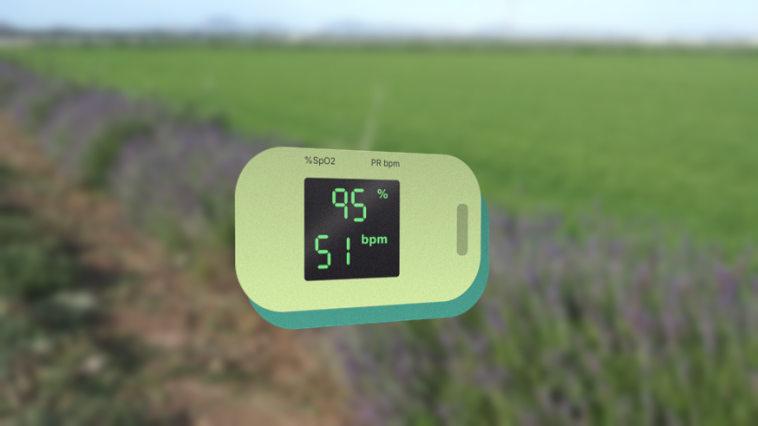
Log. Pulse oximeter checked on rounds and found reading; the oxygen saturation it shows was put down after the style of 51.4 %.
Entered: 95 %
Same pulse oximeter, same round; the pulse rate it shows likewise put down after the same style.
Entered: 51 bpm
